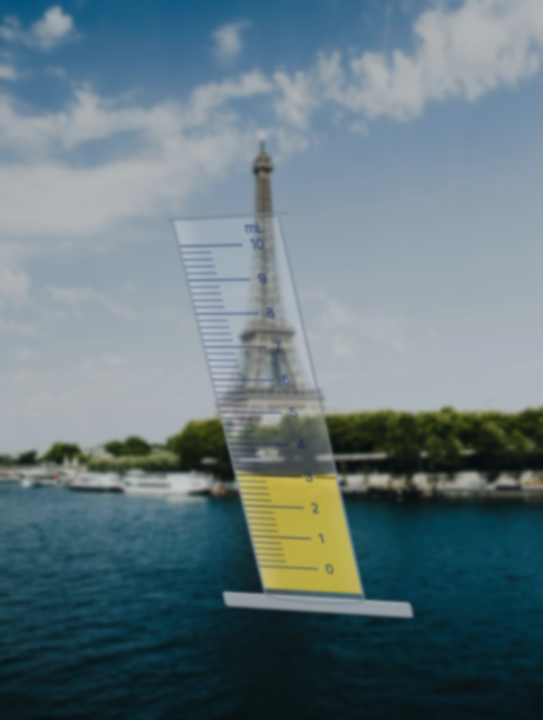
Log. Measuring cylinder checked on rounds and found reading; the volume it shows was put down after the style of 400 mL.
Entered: 3 mL
